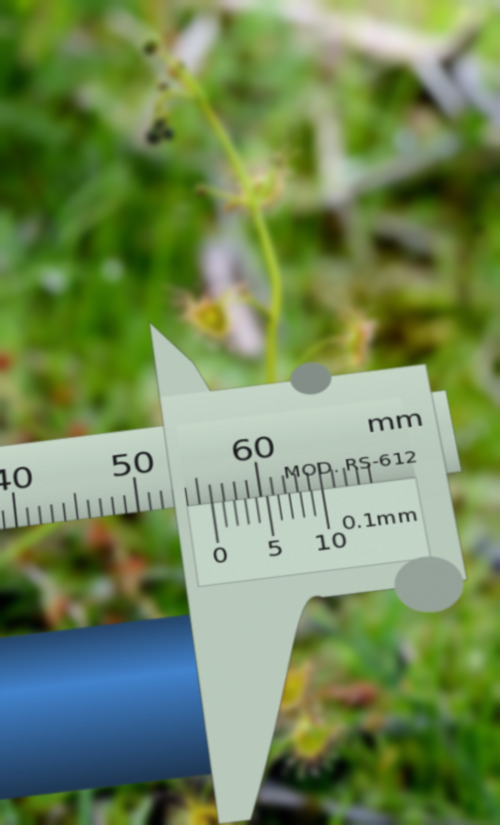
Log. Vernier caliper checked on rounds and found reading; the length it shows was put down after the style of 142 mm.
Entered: 56.0 mm
